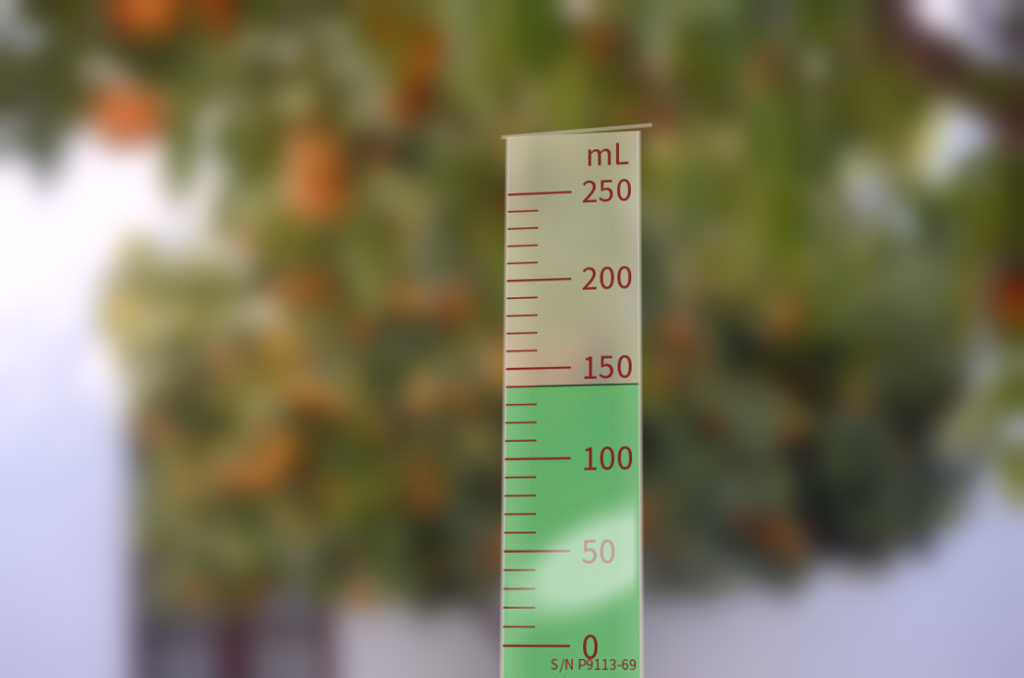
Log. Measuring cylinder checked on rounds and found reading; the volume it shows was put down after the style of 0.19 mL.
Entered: 140 mL
